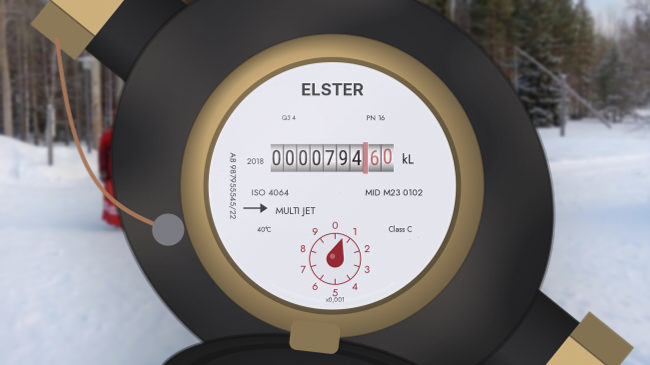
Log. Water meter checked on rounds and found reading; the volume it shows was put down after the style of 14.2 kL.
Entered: 794.600 kL
